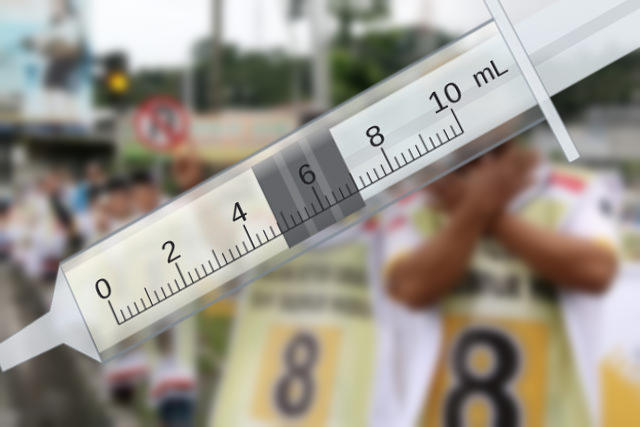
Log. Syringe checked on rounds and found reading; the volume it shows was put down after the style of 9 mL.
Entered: 4.8 mL
